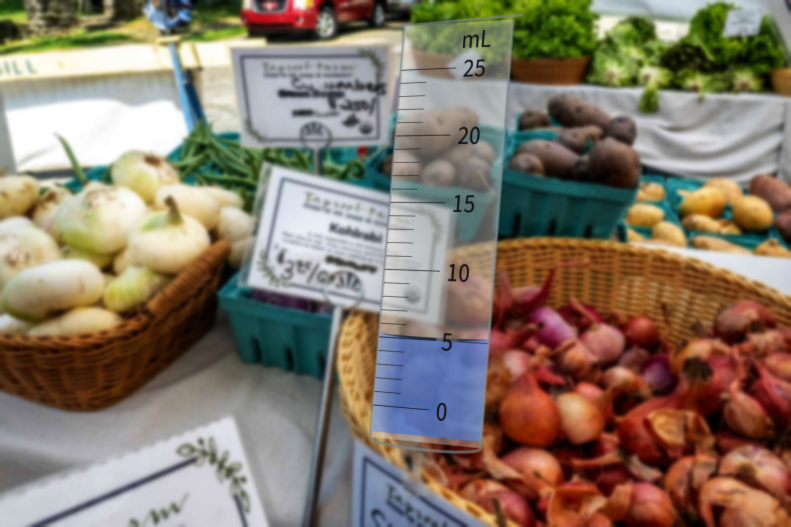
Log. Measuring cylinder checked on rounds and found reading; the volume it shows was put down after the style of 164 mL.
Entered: 5 mL
